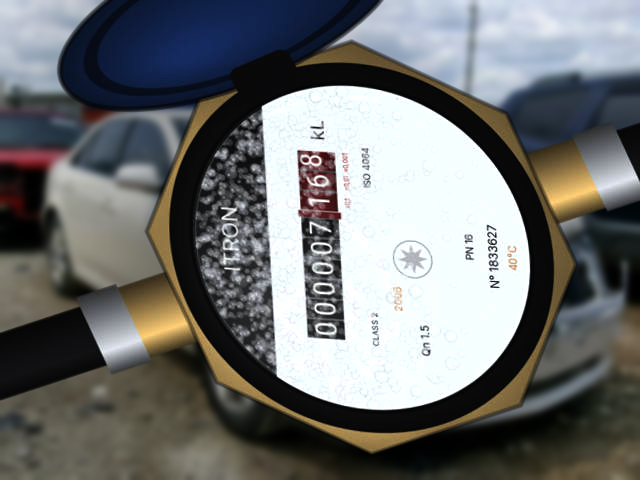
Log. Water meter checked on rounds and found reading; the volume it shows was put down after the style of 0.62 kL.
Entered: 7.168 kL
